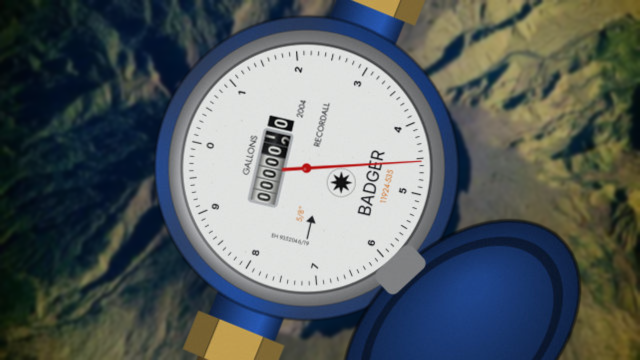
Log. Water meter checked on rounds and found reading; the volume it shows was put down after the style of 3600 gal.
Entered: 14.5 gal
